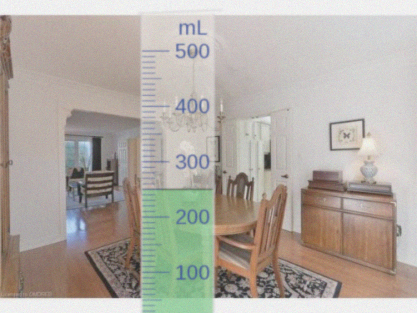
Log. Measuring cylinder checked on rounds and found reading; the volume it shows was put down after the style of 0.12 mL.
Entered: 250 mL
